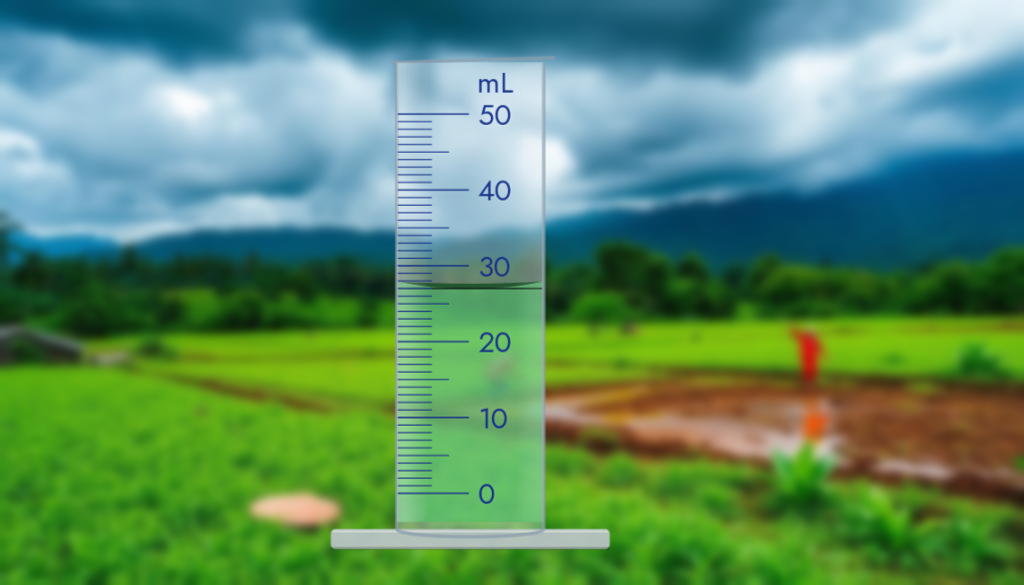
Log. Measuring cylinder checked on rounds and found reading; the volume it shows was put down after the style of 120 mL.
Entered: 27 mL
